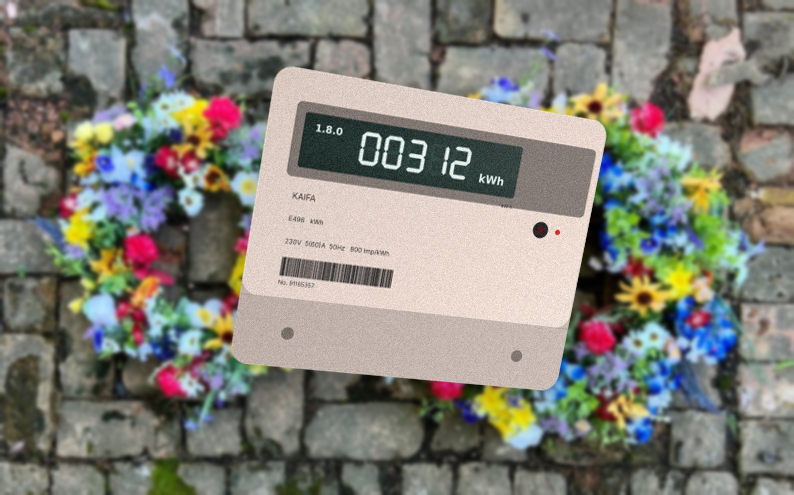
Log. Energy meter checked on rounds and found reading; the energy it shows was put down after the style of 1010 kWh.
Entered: 312 kWh
